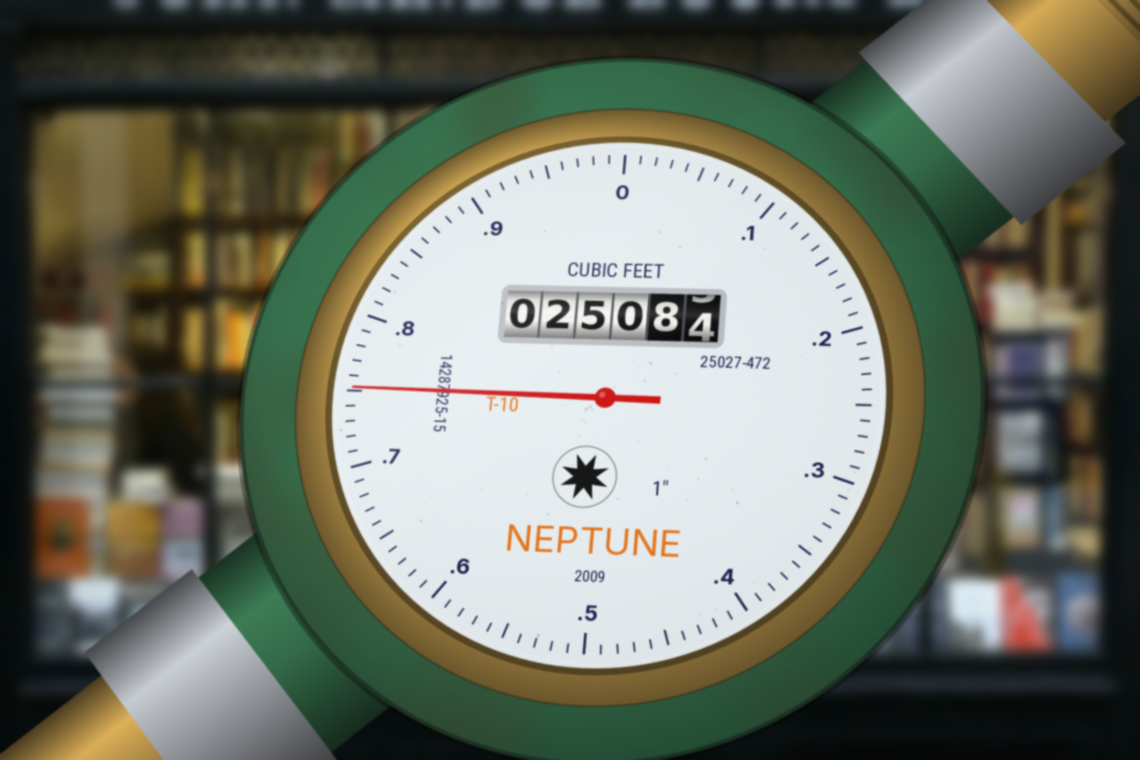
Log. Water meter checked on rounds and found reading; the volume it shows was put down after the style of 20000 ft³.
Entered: 25083.75 ft³
